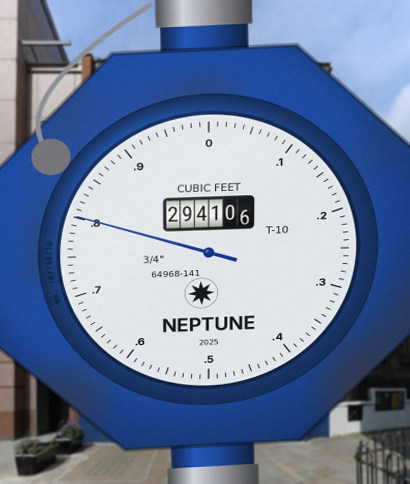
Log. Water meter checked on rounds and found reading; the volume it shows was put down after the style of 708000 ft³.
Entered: 294105.80 ft³
